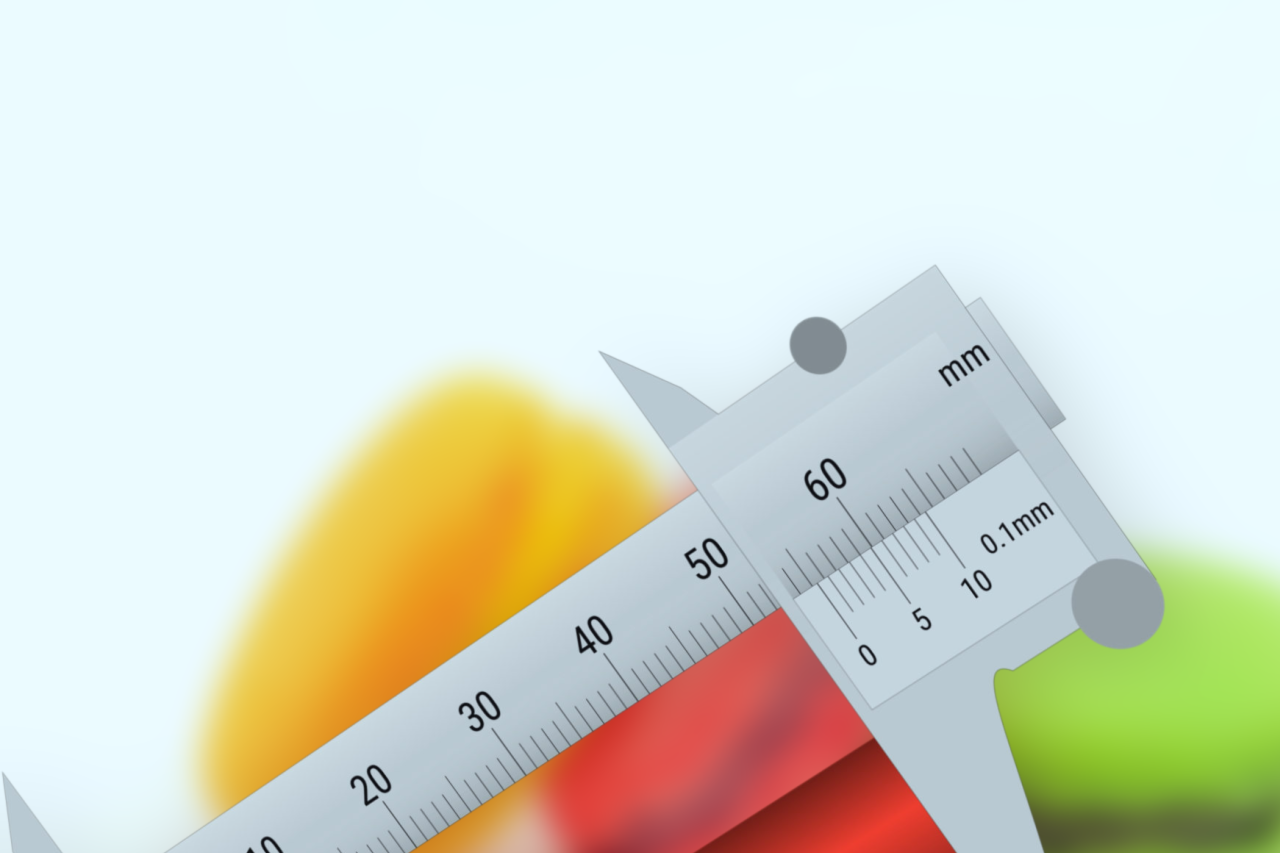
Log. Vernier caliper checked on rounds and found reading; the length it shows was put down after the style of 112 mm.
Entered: 55.4 mm
